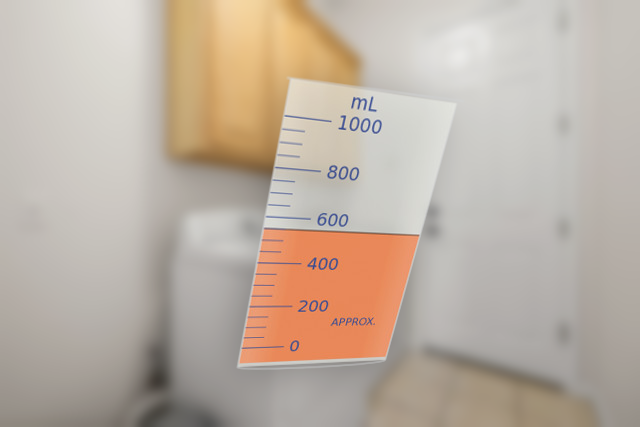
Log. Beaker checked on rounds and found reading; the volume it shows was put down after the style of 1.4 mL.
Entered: 550 mL
